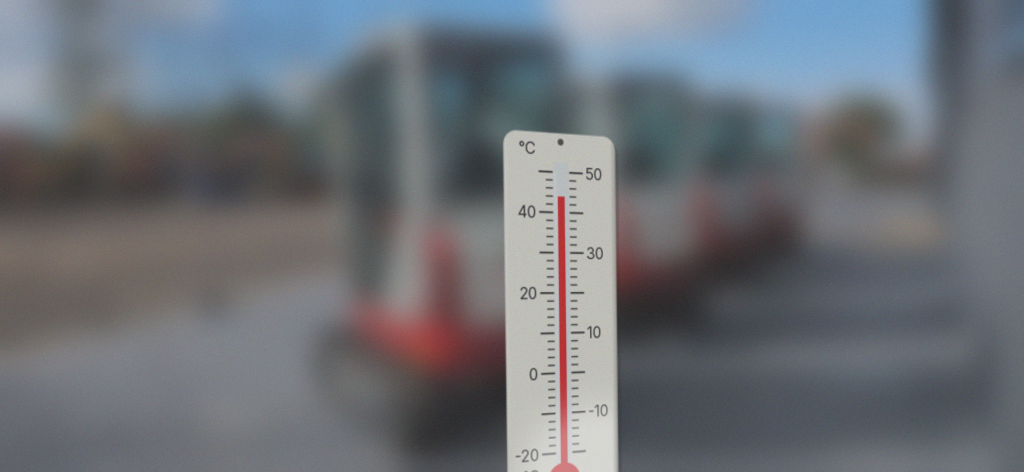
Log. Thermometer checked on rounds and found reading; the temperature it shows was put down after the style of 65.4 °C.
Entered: 44 °C
